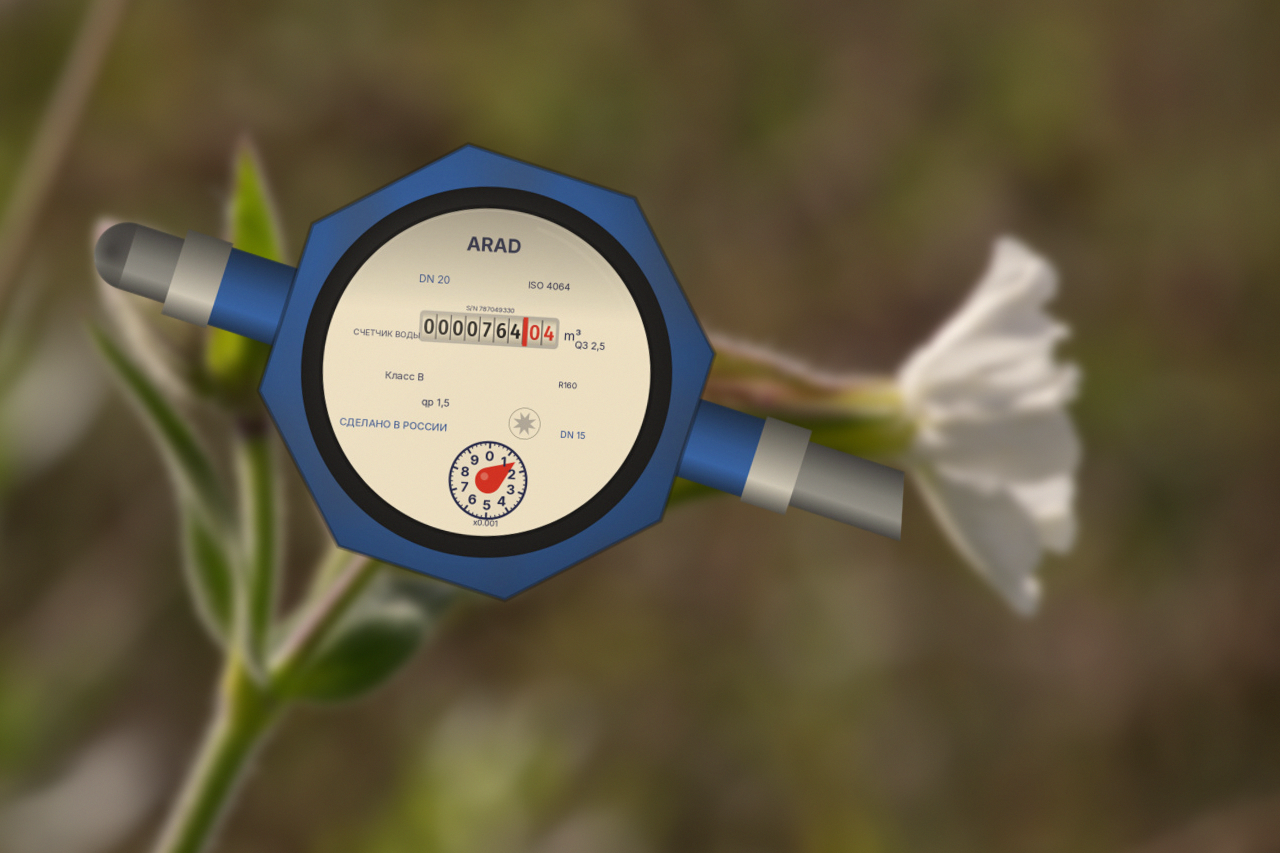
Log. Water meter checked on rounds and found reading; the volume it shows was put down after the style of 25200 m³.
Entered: 764.041 m³
